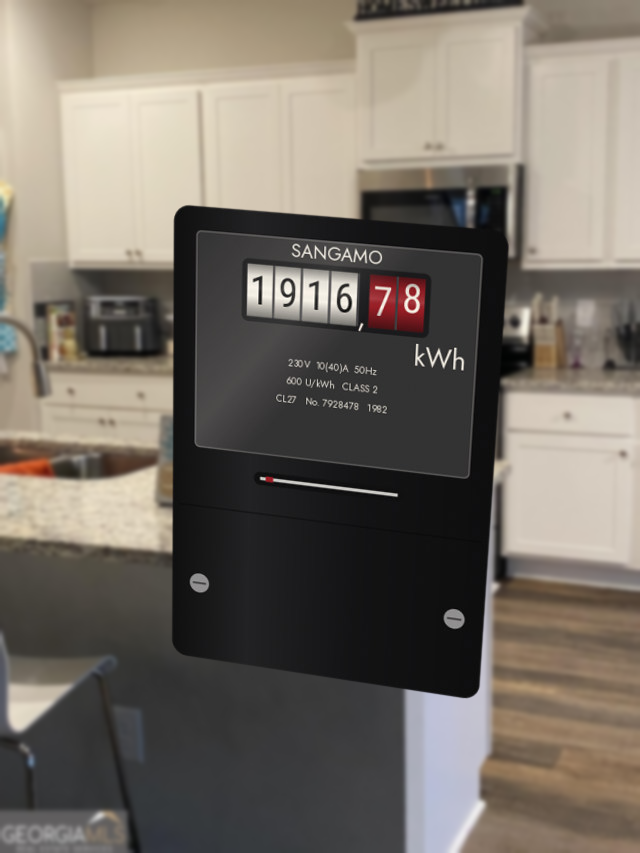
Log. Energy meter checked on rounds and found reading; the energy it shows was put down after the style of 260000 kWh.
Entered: 1916.78 kWh
